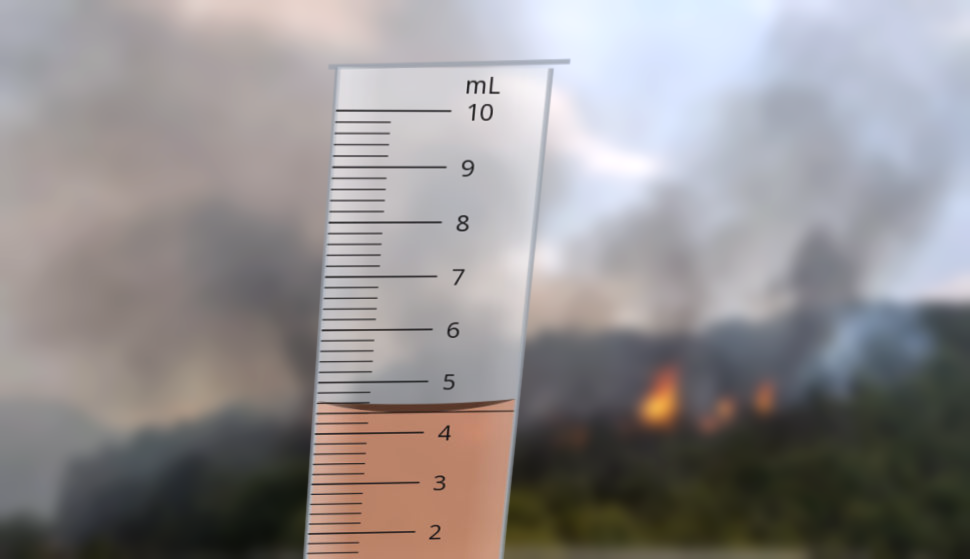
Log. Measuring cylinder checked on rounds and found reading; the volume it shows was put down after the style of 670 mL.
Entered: 4.4 mL
